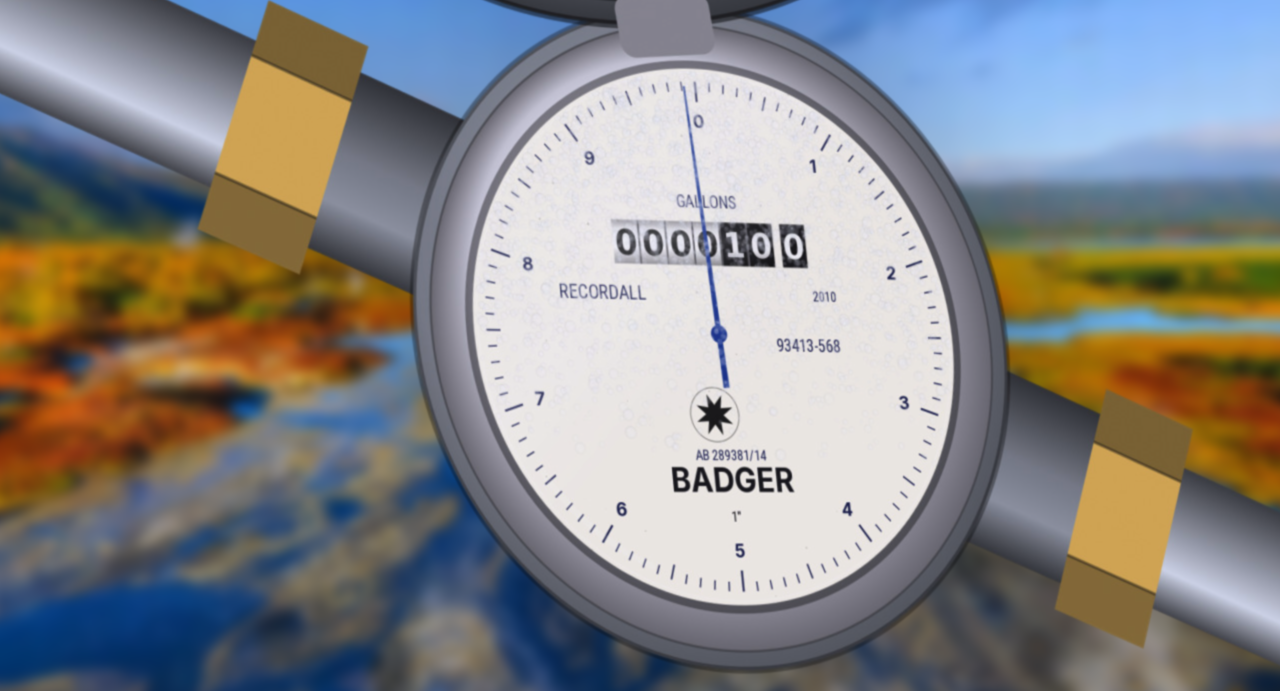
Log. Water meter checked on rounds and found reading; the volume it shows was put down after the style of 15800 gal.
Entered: 99.9 gal
